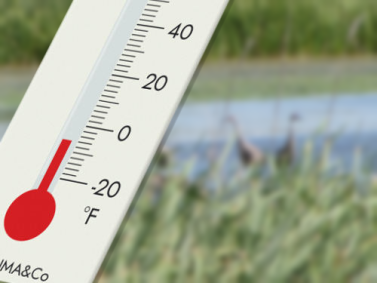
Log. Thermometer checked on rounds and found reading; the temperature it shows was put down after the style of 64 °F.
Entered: -6 °F
